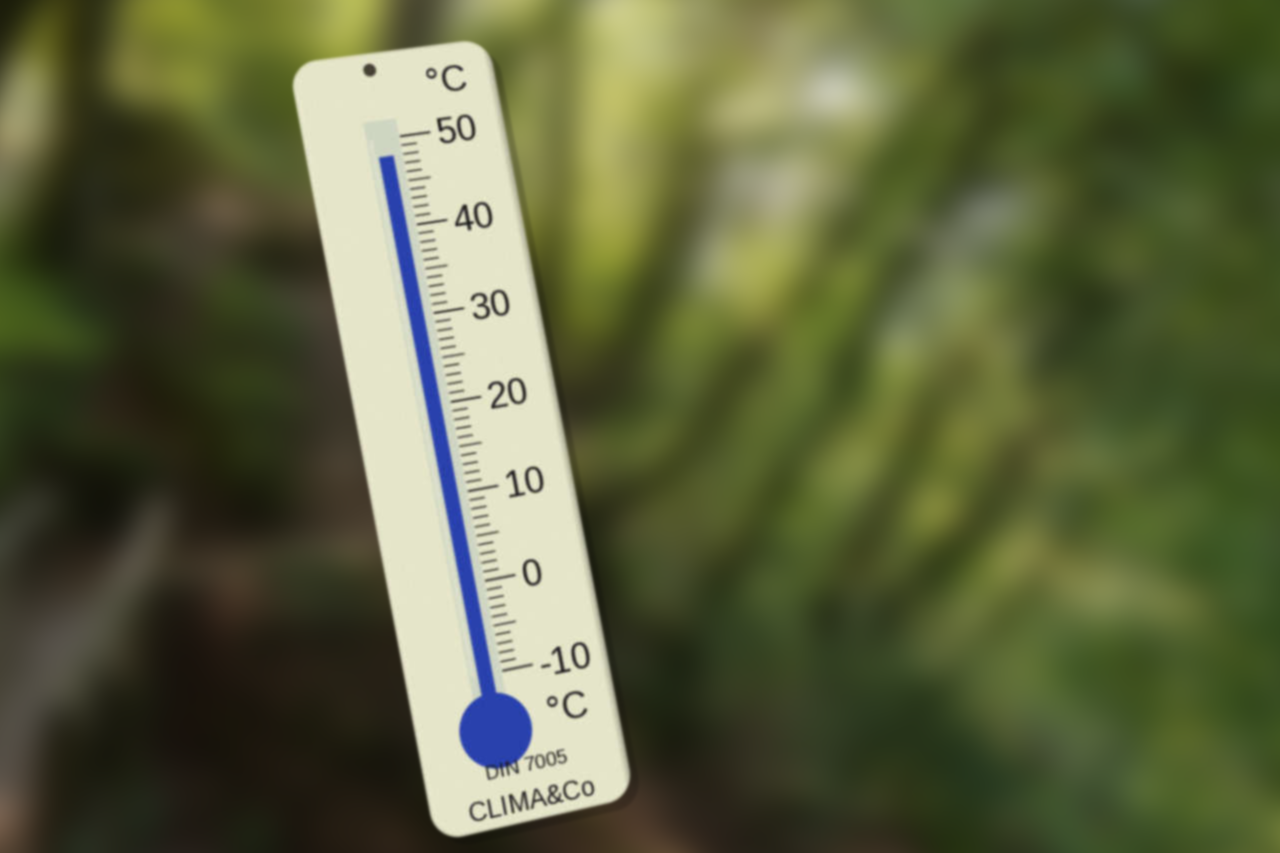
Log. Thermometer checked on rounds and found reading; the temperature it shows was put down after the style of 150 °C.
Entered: 48 °C
